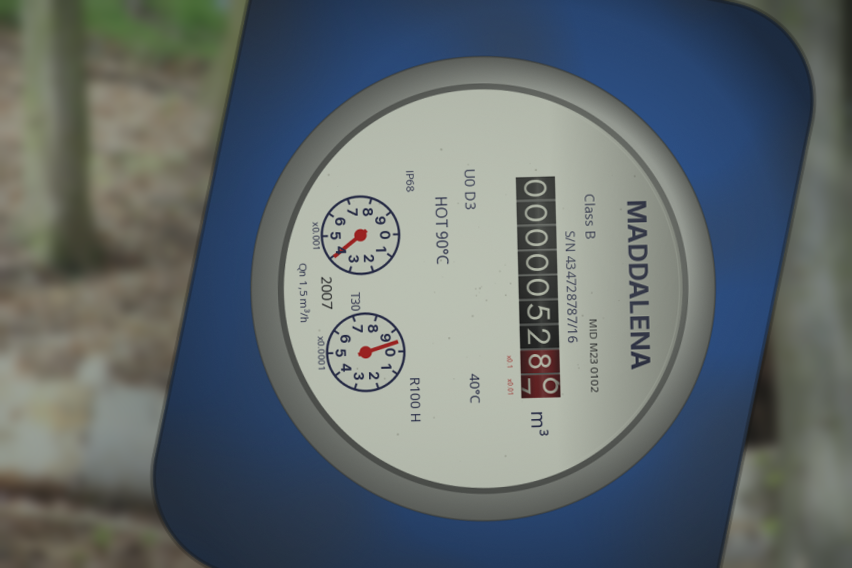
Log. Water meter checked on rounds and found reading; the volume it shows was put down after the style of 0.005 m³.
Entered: 52.8639 m³
